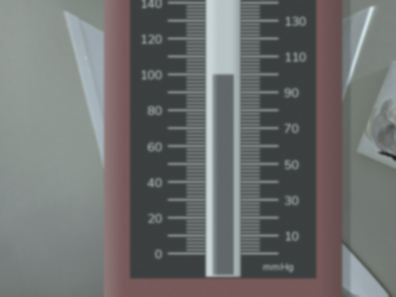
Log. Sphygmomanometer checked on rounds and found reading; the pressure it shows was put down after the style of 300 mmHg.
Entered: 100 mmHg
